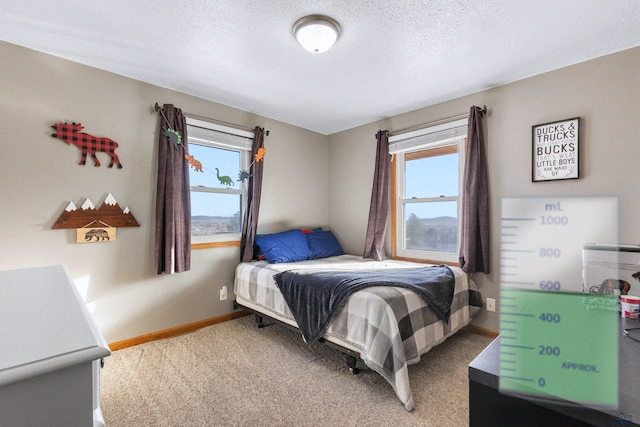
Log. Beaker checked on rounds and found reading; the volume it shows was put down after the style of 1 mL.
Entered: 550 mL
